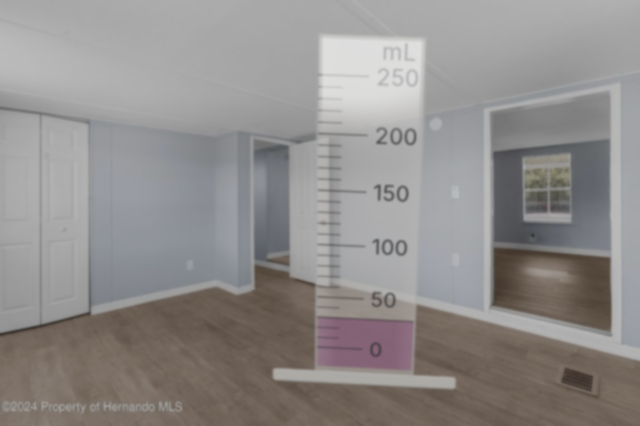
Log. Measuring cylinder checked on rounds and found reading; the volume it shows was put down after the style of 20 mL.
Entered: 30 mL
